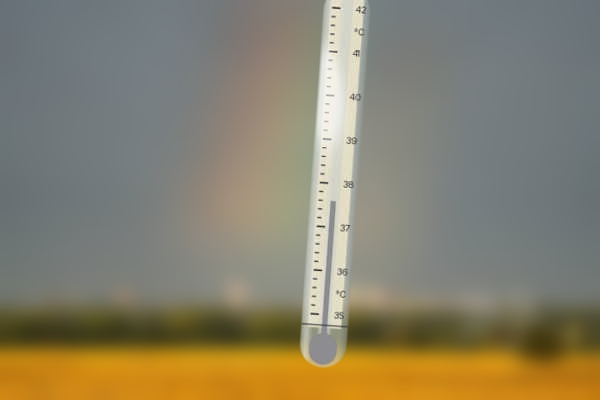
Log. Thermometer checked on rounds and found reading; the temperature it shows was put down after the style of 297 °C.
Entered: 37.6 °C
